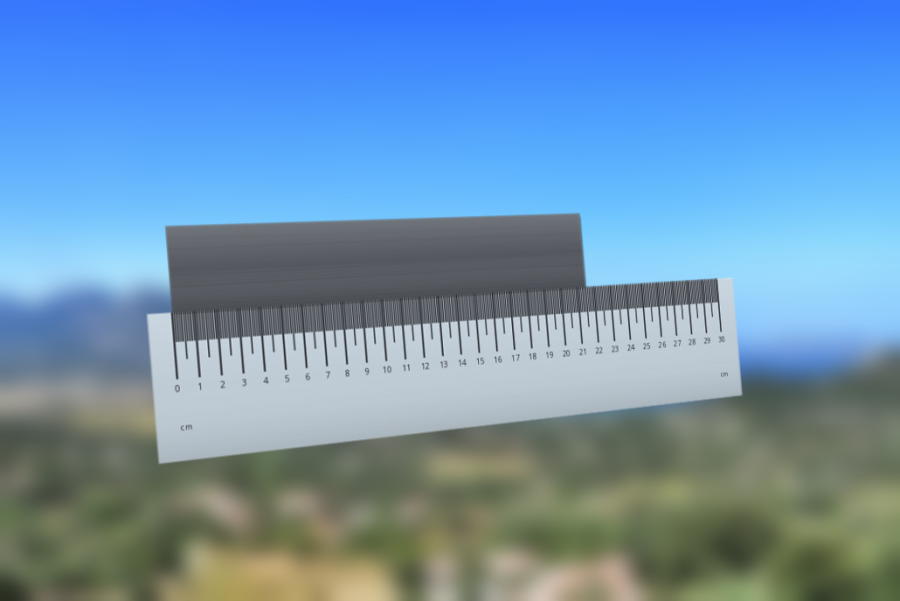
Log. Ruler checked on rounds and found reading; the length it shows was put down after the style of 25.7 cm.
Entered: 21.5 cm
